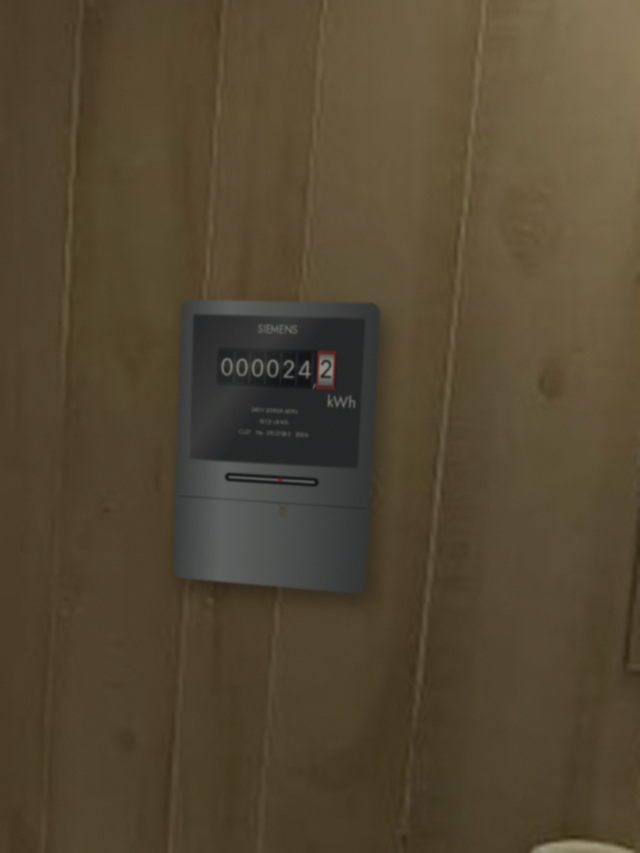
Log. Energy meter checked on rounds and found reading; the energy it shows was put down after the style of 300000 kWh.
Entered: 24.2 kWh
